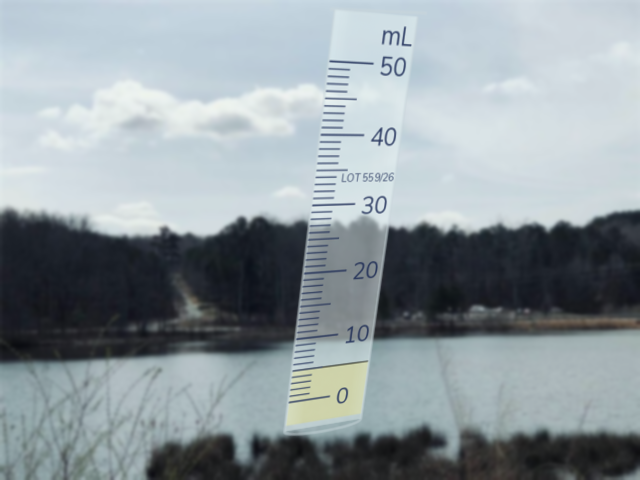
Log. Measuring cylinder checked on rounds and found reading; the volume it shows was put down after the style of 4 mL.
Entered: 5 mL
